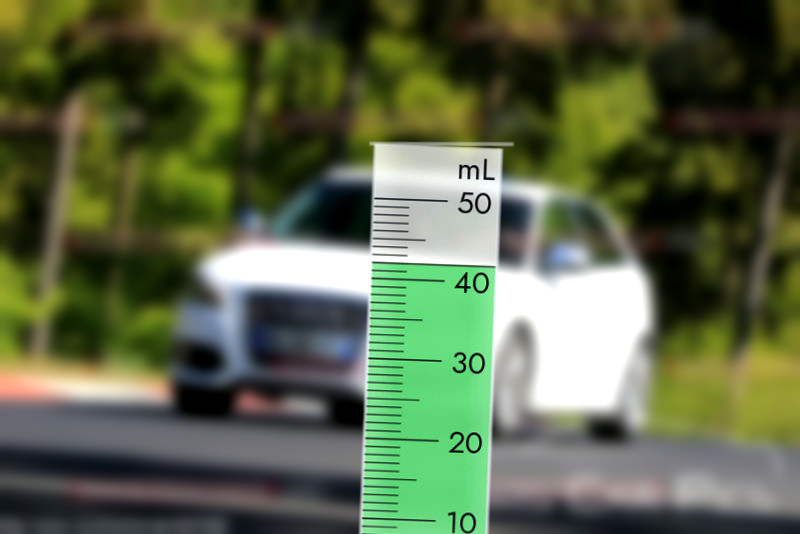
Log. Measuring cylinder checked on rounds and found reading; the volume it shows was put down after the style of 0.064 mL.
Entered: 42 mL
